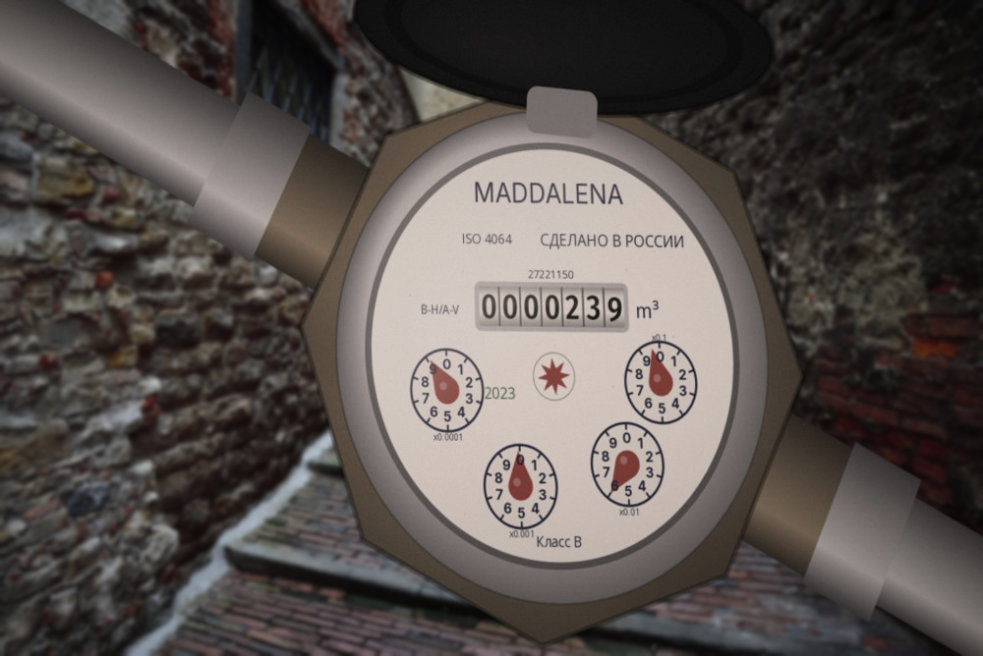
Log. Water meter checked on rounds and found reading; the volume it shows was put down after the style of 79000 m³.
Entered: 238.9599 m³
